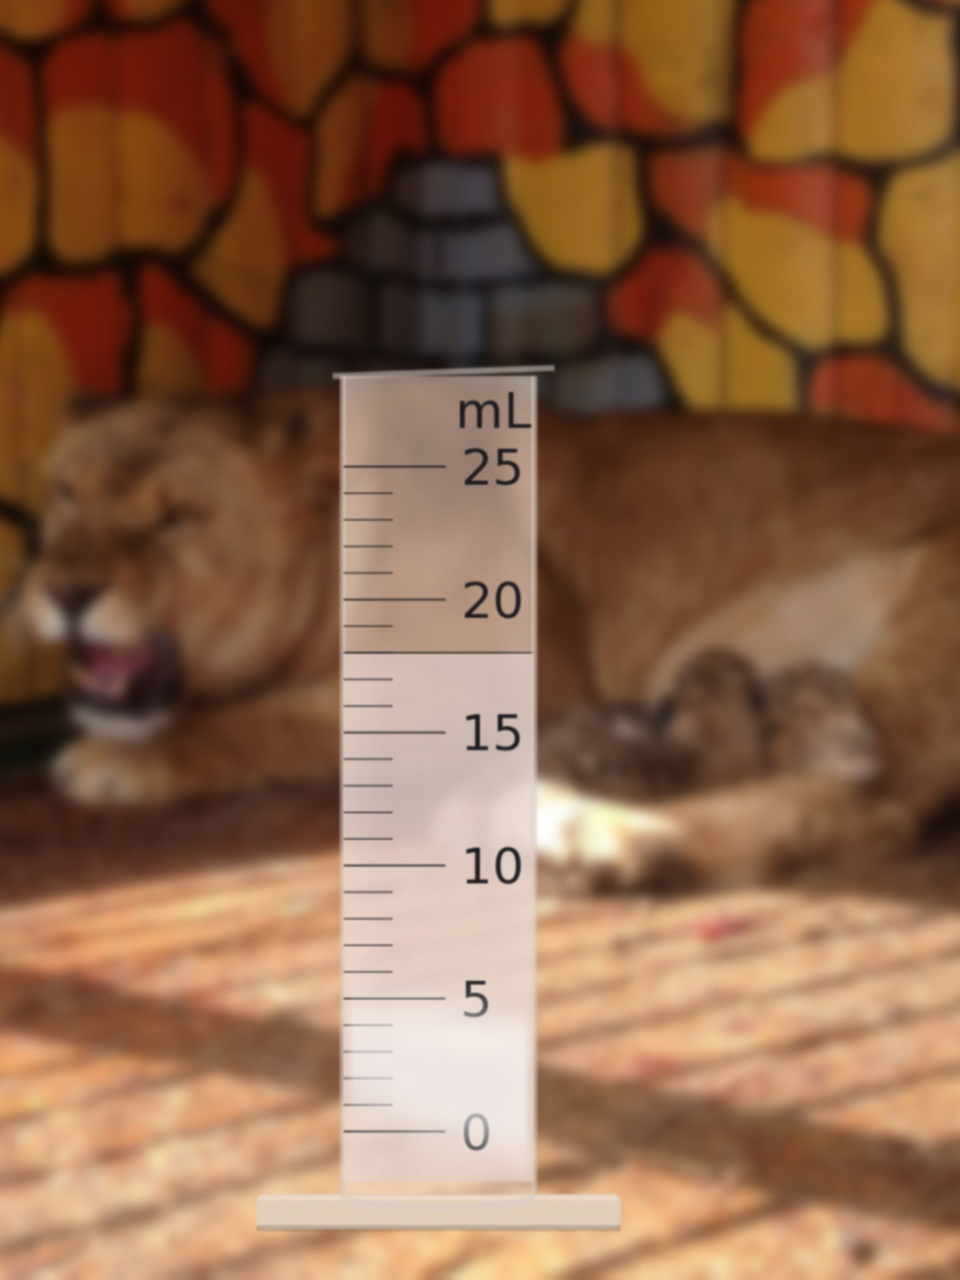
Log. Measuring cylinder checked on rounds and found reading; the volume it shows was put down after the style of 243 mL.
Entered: 18 mL
